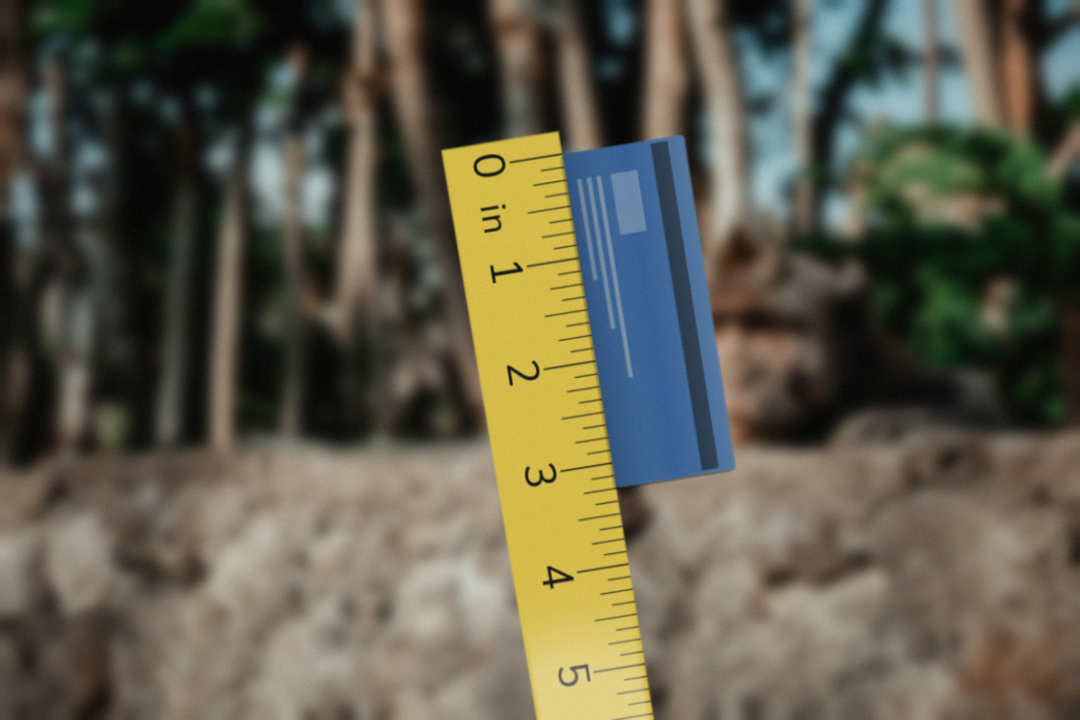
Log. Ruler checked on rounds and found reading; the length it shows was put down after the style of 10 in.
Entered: 3.25 in
